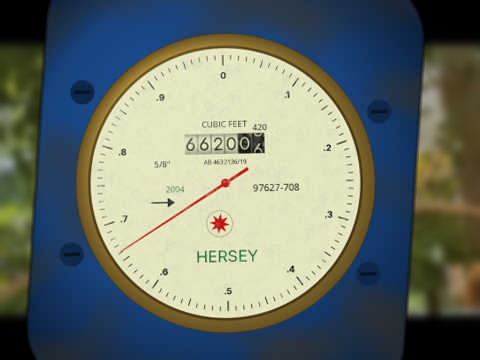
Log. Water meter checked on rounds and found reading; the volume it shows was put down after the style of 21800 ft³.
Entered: 662005.66 ft³
